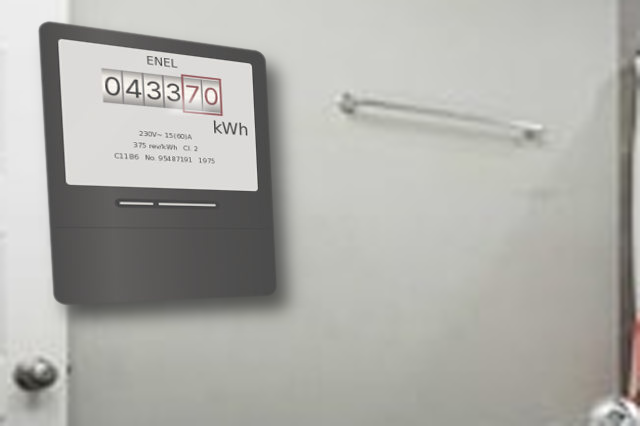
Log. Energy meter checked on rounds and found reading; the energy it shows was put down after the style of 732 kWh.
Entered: 433.70 kWh
